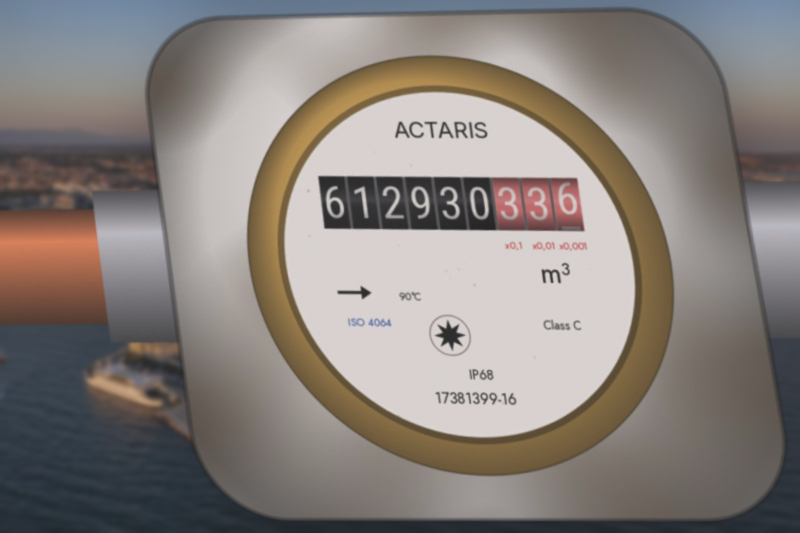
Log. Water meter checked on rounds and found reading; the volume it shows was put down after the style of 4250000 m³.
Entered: 612930.336 m³
